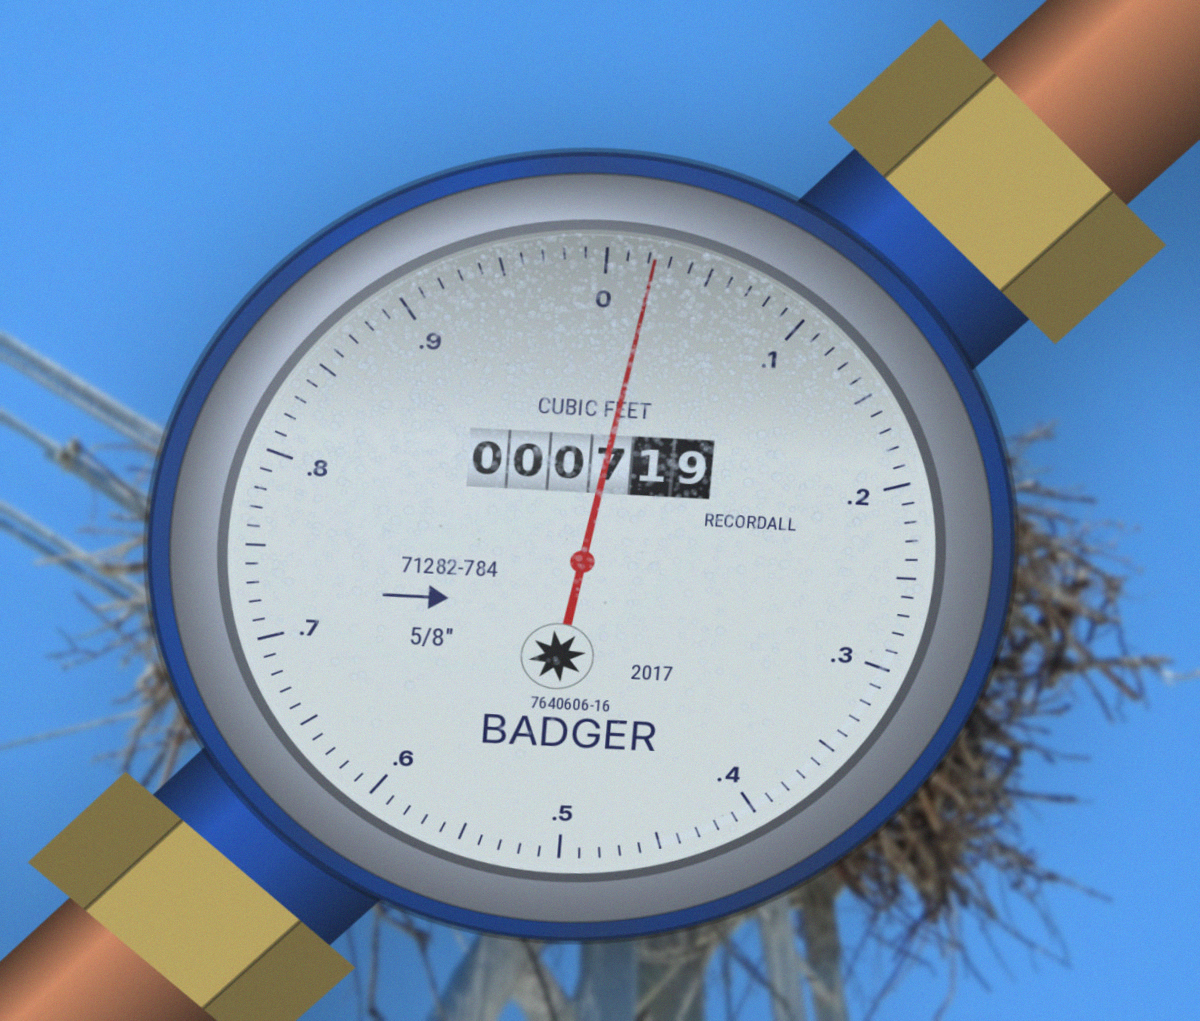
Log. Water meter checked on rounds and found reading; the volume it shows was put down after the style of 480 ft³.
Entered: 719.02 ft³
